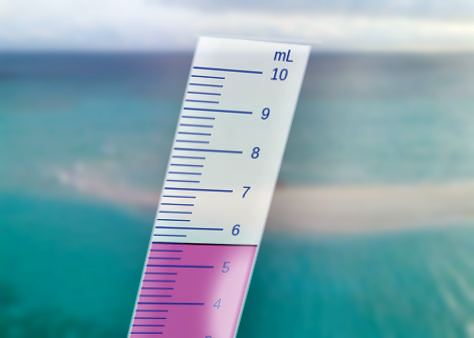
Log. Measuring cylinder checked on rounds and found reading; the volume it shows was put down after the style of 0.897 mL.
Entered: 5.6 mL
